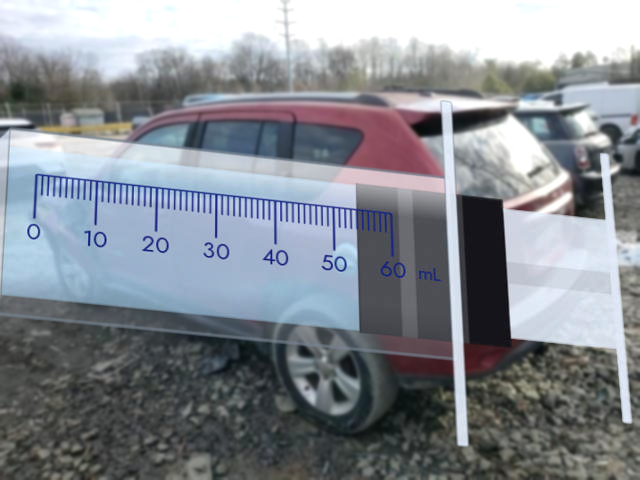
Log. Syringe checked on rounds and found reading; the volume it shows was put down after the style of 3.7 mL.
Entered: 54 mL
